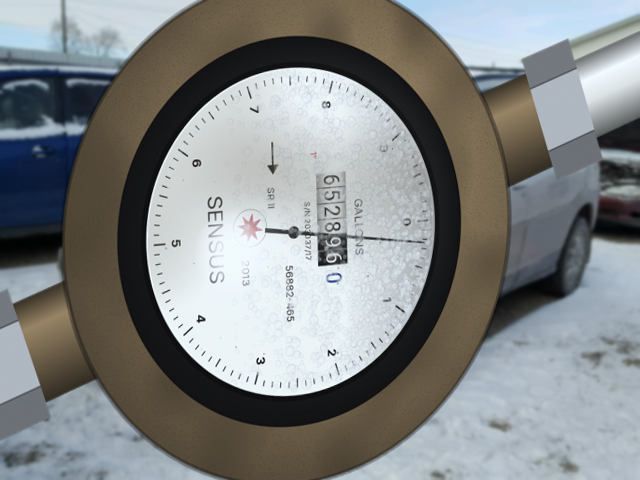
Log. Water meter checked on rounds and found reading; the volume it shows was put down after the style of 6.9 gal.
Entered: 6528960.2 gal
